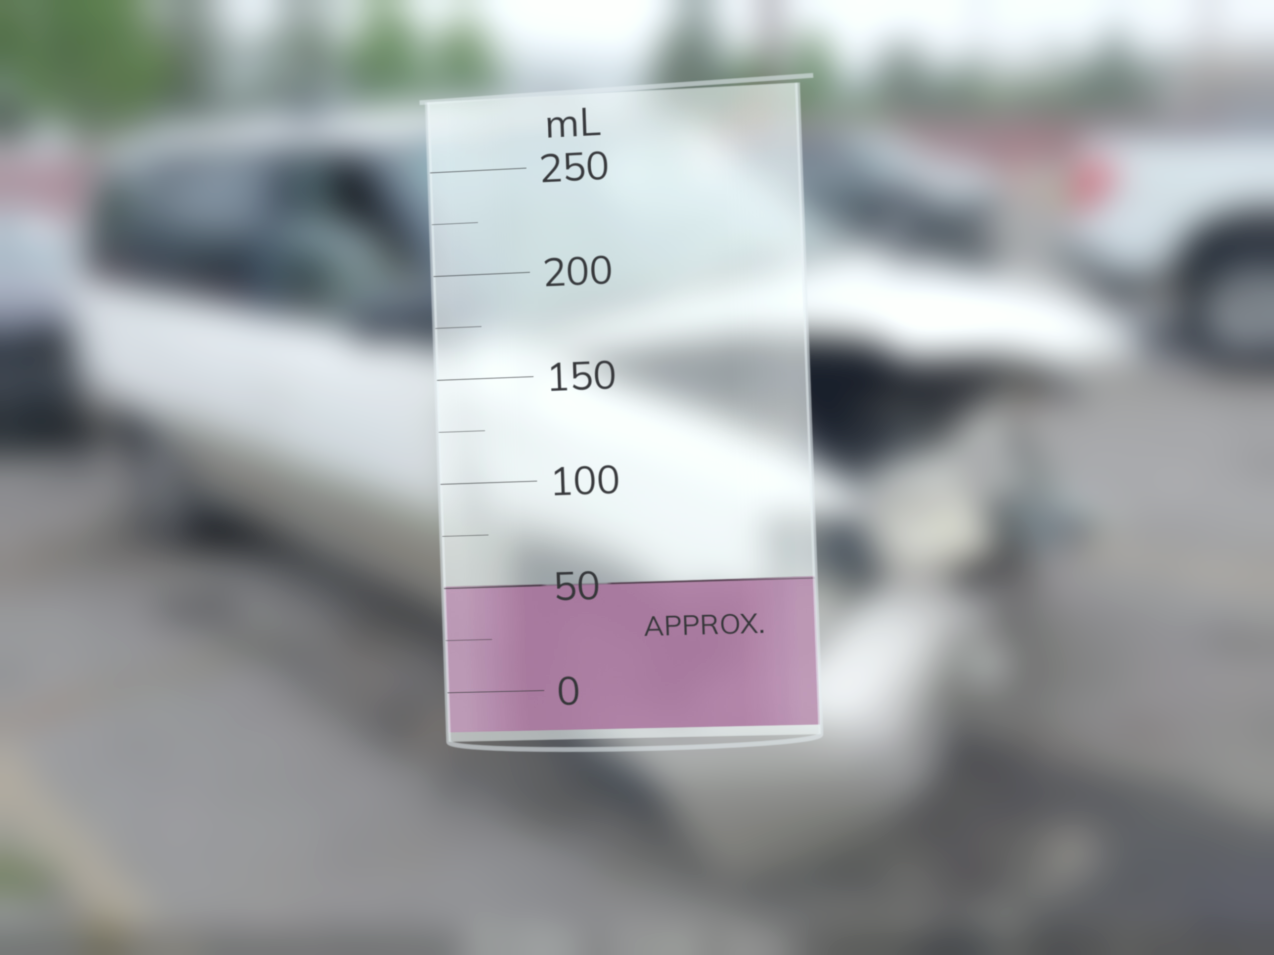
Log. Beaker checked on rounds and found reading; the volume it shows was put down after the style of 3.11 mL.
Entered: 50 mL
